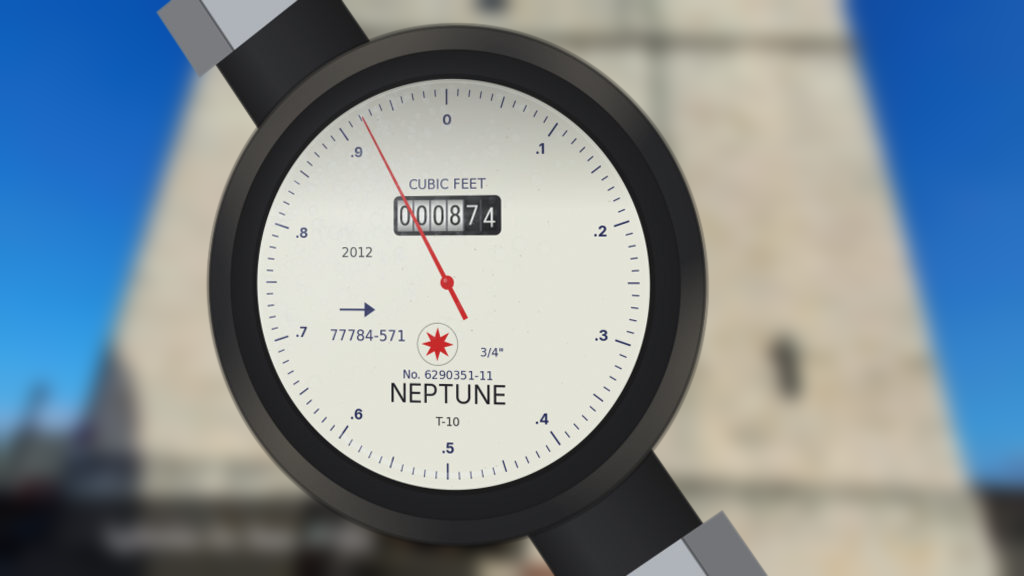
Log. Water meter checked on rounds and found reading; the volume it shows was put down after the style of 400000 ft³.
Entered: 873.92 ft³
